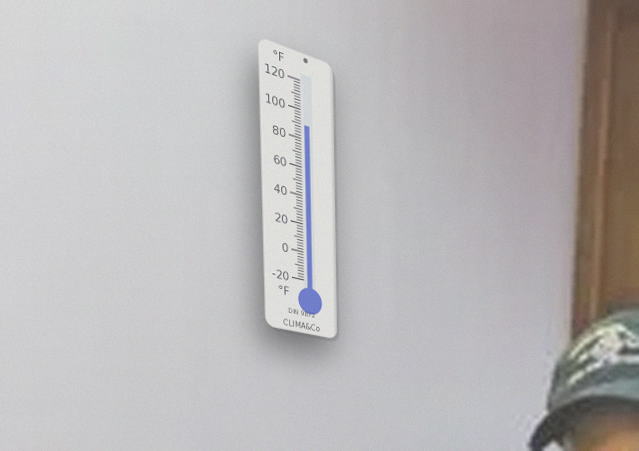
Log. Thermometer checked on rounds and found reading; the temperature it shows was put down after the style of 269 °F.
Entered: 90 °F
